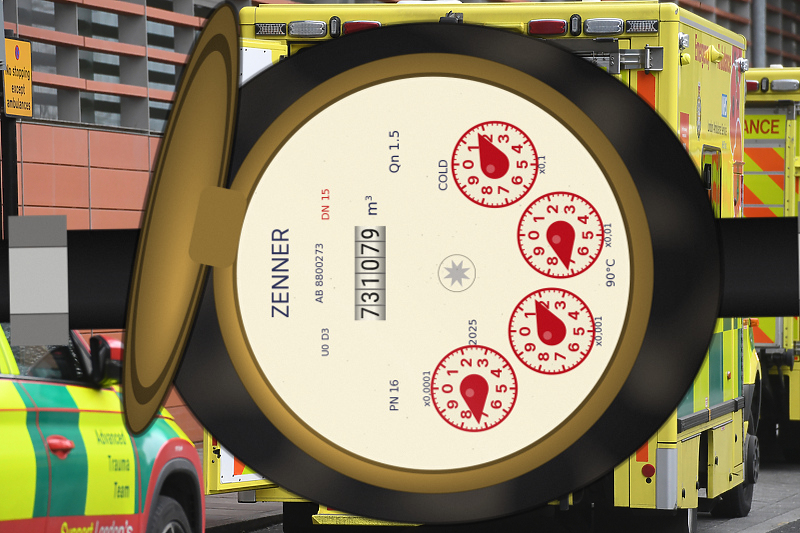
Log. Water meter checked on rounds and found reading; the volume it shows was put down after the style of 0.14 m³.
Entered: 731079.1717 m³
